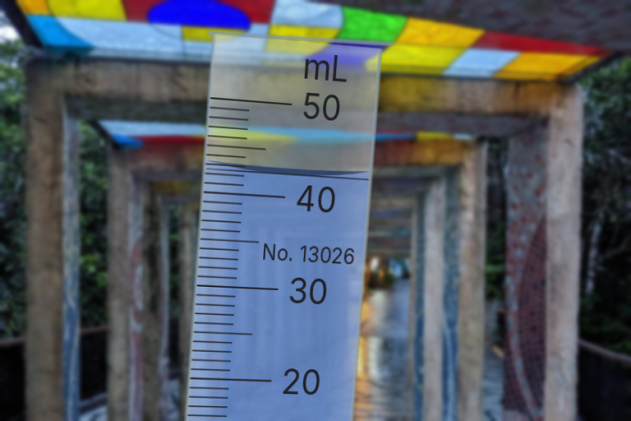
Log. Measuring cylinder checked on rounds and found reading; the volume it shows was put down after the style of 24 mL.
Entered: 42.5 mL
